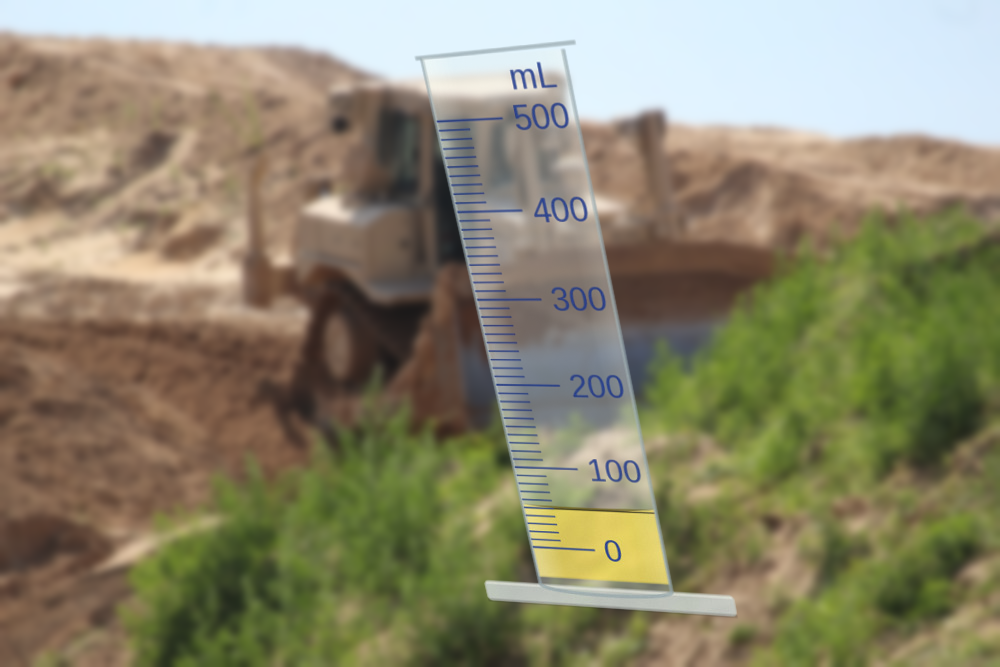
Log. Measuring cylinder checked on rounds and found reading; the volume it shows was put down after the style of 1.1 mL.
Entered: 50 mL
